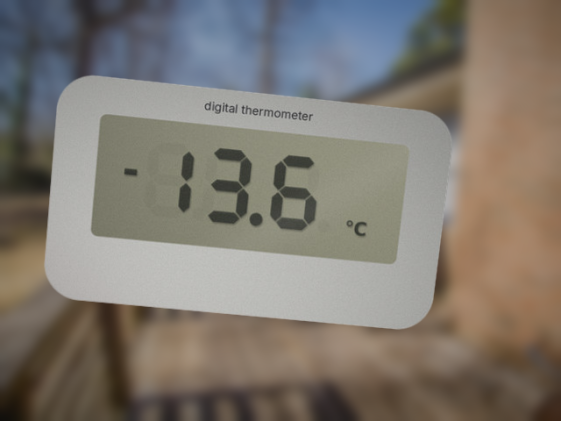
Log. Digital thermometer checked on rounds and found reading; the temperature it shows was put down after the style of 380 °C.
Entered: -13.6 °C
